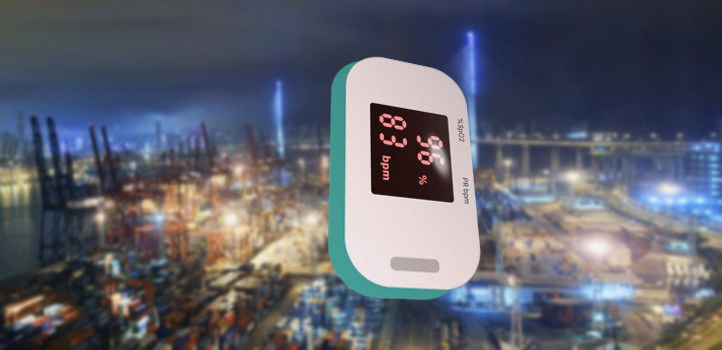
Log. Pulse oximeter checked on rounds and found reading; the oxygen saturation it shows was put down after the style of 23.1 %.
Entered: 96 %
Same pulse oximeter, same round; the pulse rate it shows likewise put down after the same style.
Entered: 83 bpm
